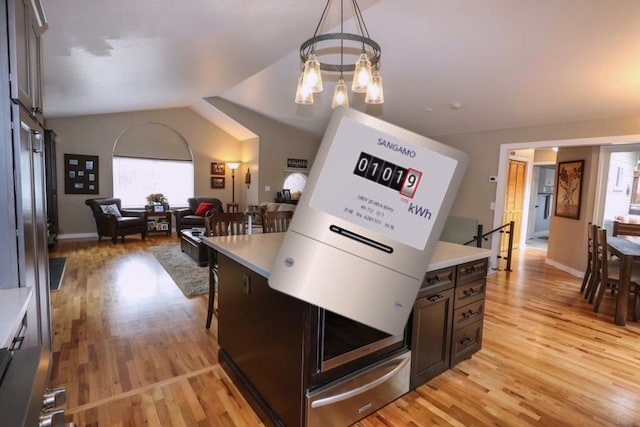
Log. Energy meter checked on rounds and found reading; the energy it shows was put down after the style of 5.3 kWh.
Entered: 101.9 kWh
